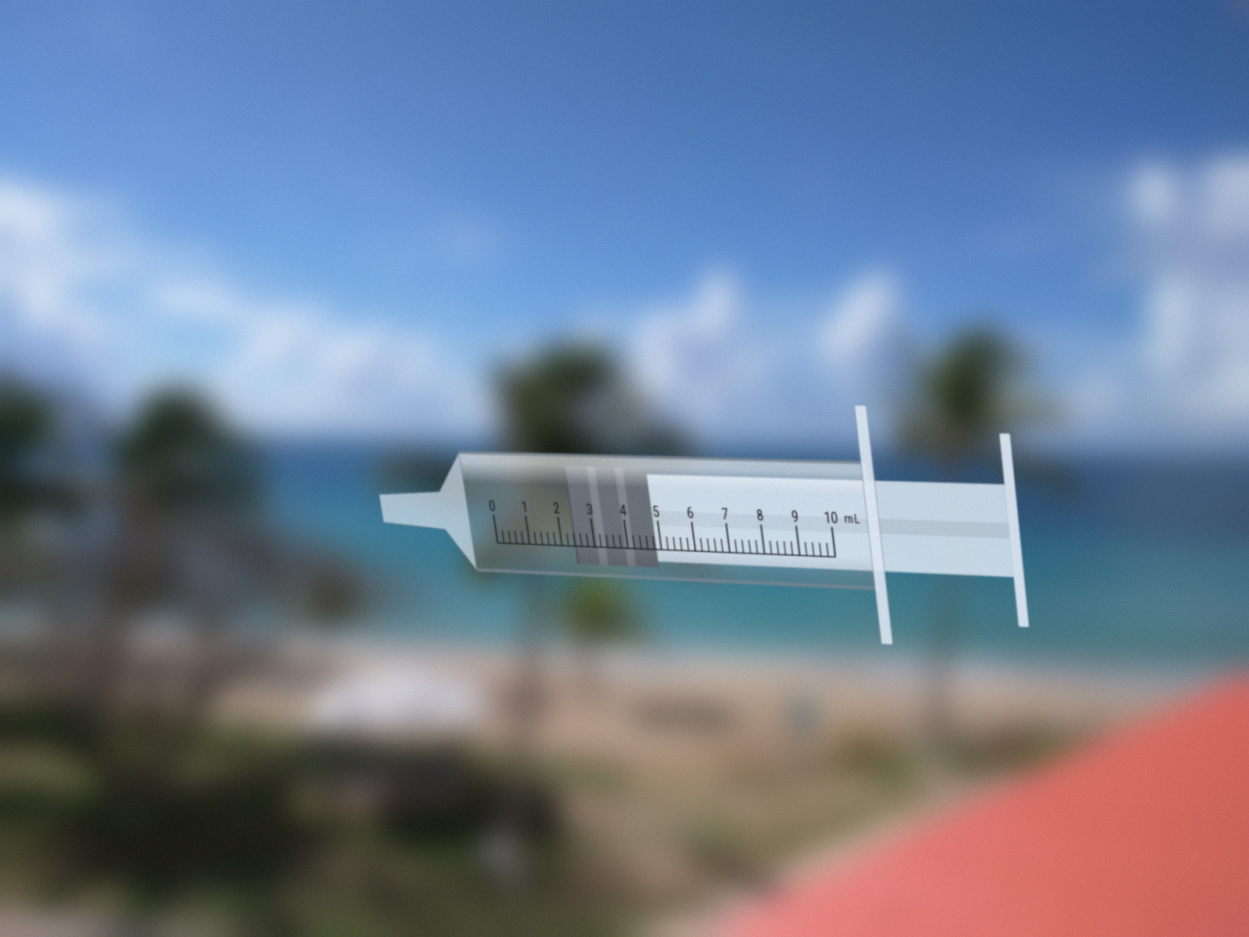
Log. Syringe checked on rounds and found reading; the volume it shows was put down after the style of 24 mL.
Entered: 2.4 mL
